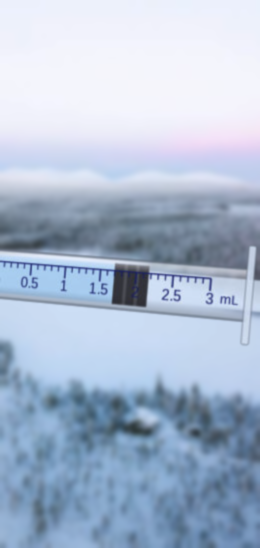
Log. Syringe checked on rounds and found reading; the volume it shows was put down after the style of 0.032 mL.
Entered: 1.7 mL
